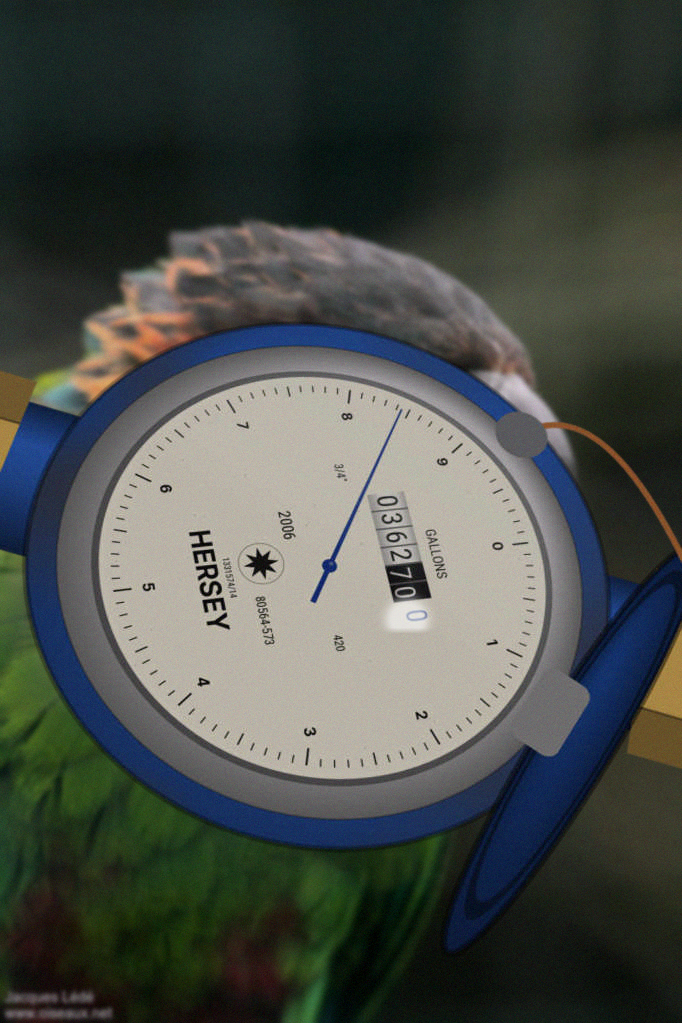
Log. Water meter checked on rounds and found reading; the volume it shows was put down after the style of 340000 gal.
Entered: 362698.4 gal
